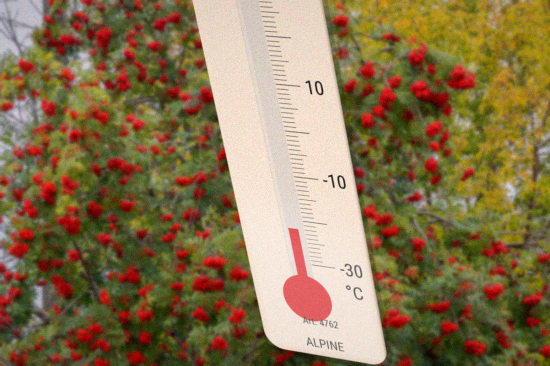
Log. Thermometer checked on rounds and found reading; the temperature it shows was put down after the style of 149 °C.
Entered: -22 °C
